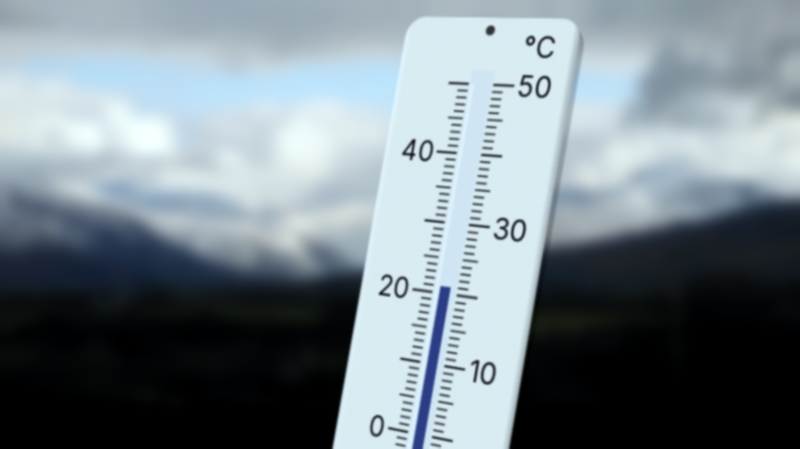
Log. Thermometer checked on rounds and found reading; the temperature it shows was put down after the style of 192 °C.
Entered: 21 °C
